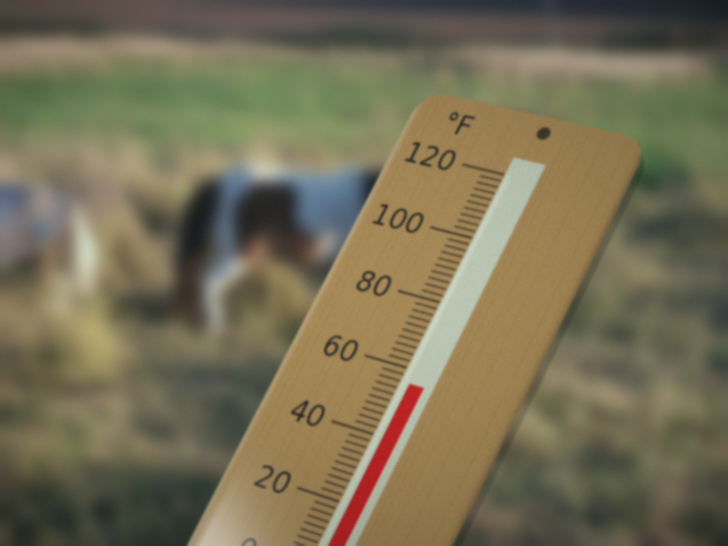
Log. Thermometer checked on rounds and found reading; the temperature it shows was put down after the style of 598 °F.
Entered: 56 °F
